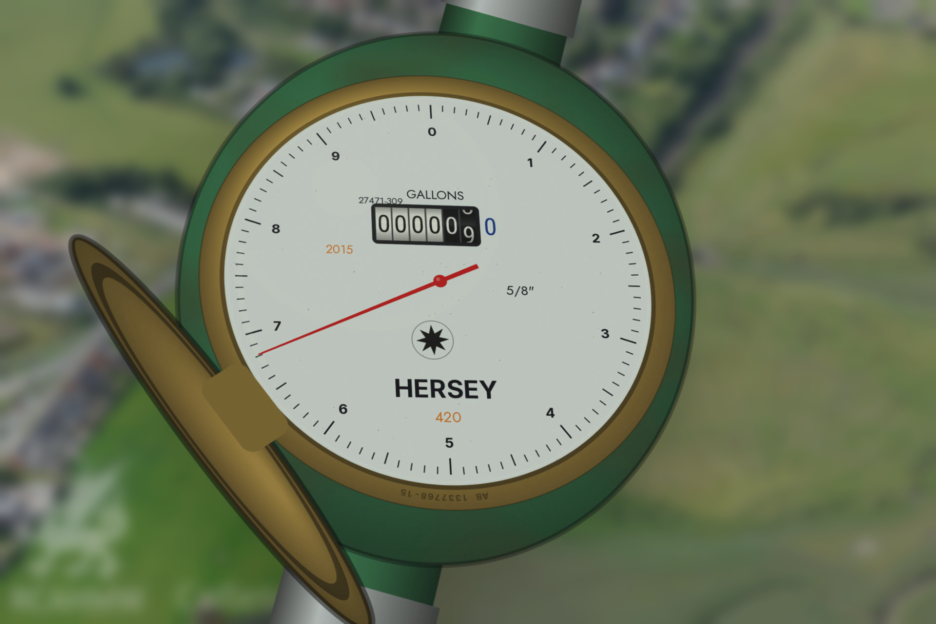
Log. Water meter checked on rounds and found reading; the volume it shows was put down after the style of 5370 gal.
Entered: 86.8 gal
